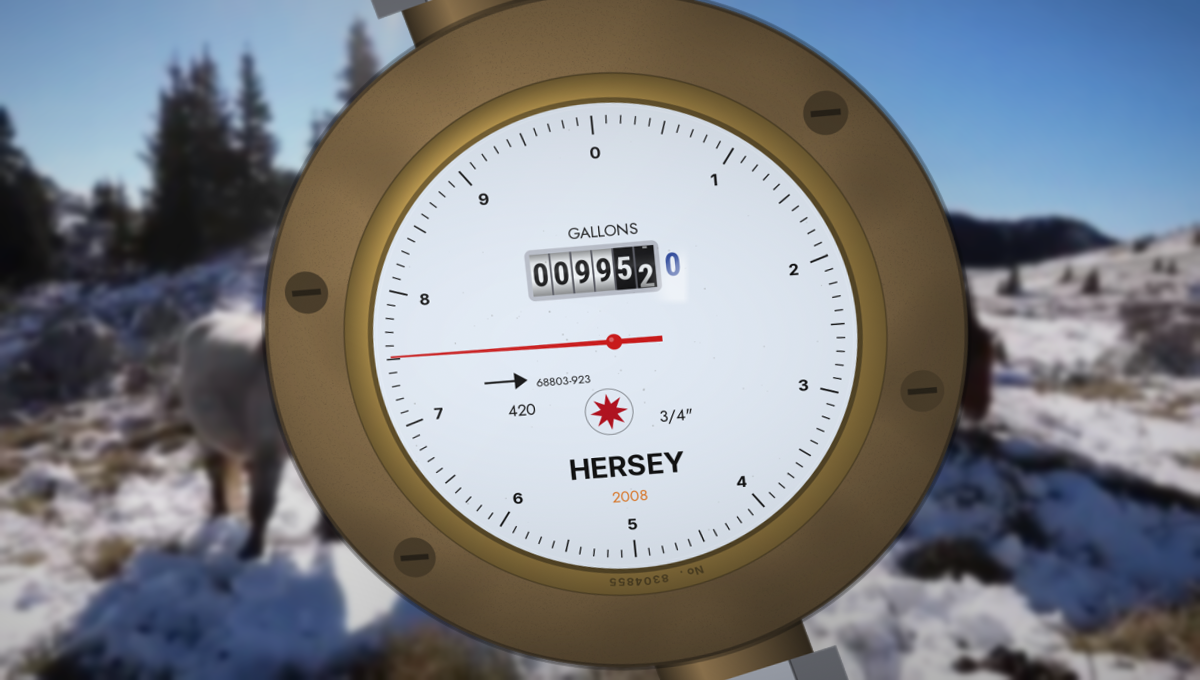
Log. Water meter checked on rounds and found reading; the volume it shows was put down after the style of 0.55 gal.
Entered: 99517.5 gal
